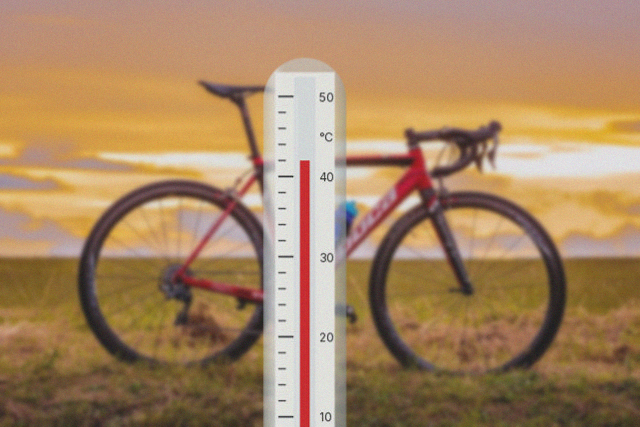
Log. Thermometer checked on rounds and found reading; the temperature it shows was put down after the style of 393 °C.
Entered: 42 °C
